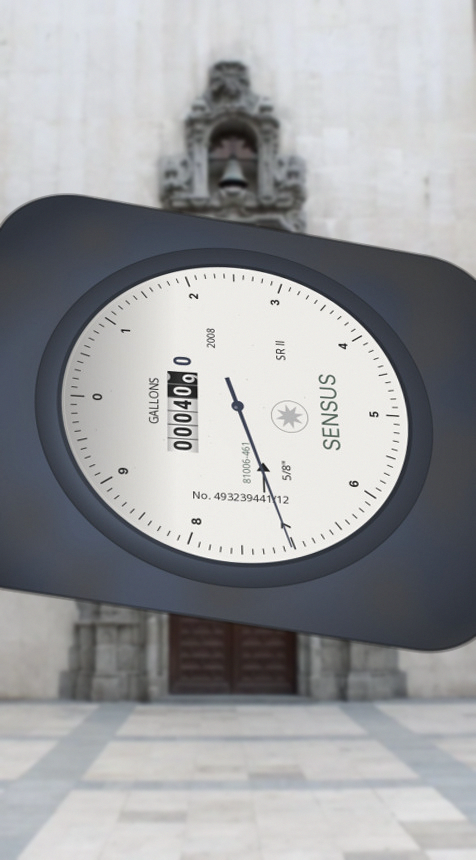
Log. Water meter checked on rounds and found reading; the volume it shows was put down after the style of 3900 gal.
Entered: 4087.0 gal
